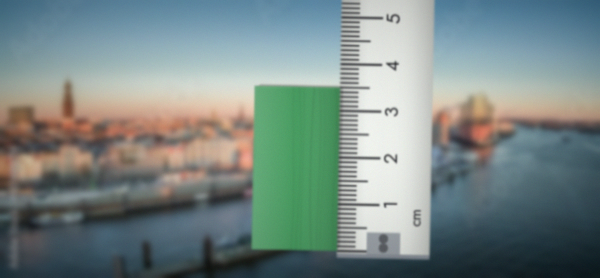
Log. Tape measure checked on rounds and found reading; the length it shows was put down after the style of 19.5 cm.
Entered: 3.5 cm
